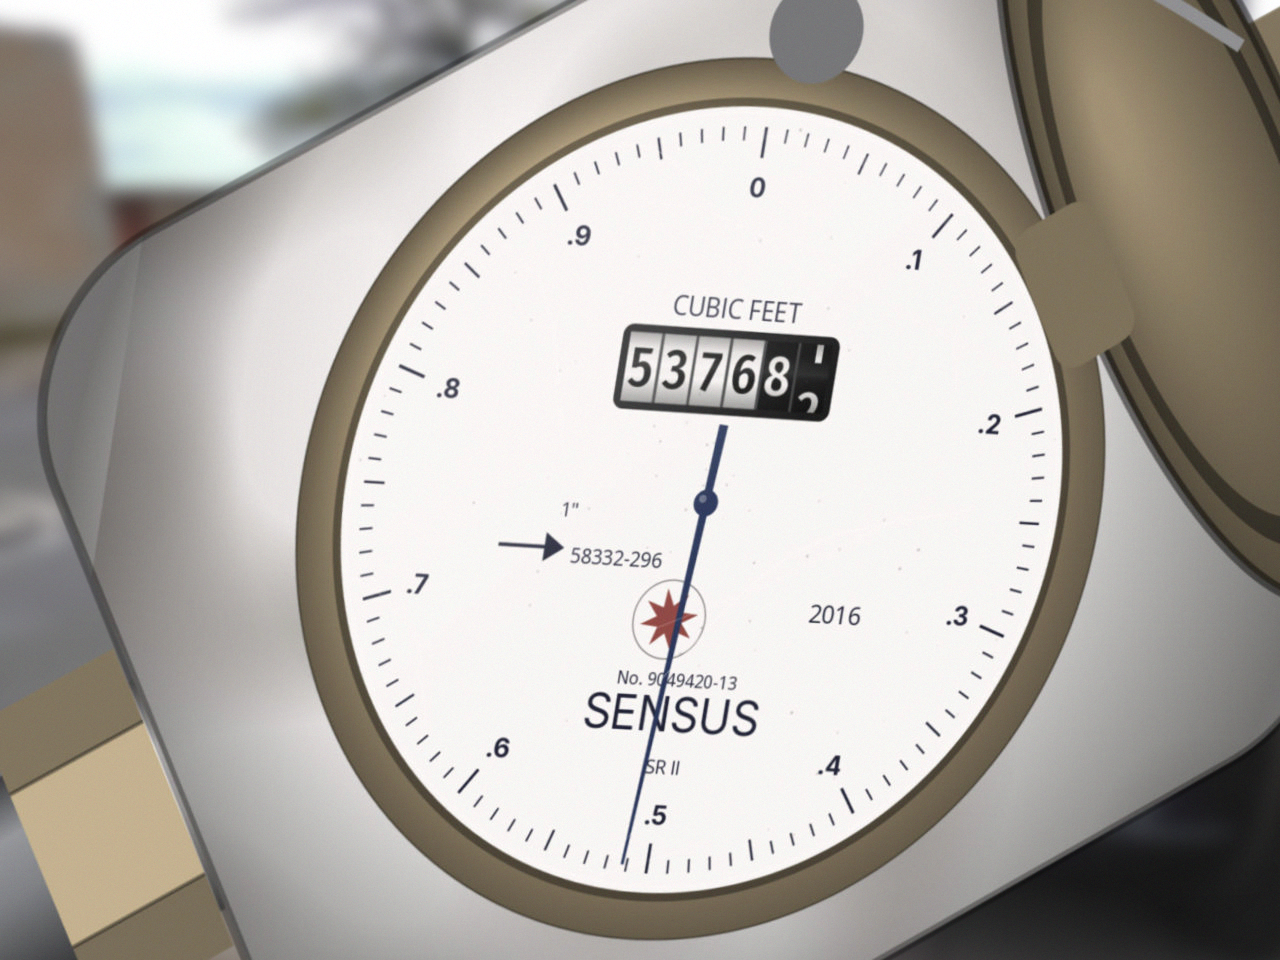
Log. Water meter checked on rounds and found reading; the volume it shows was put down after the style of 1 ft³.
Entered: 537681.51 ft³
